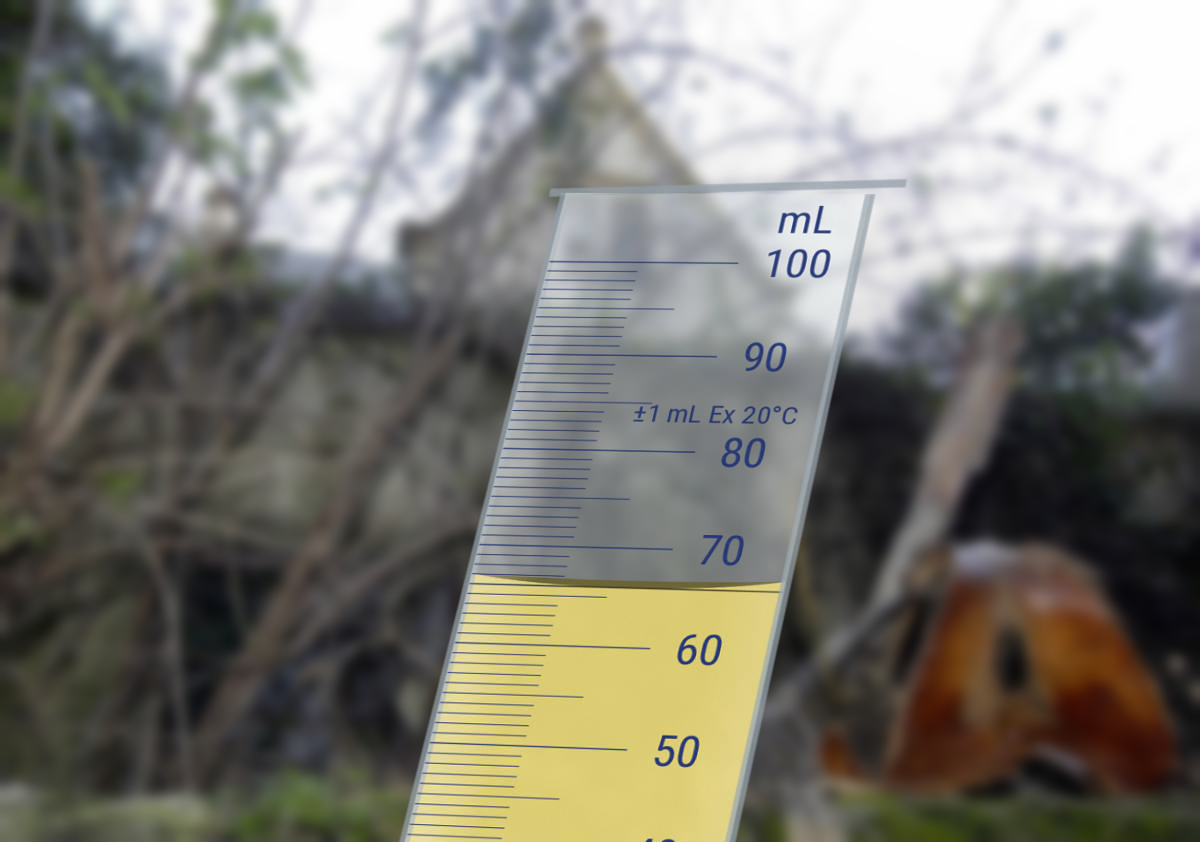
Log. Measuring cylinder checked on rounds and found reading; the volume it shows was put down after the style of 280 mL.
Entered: 66 mL
